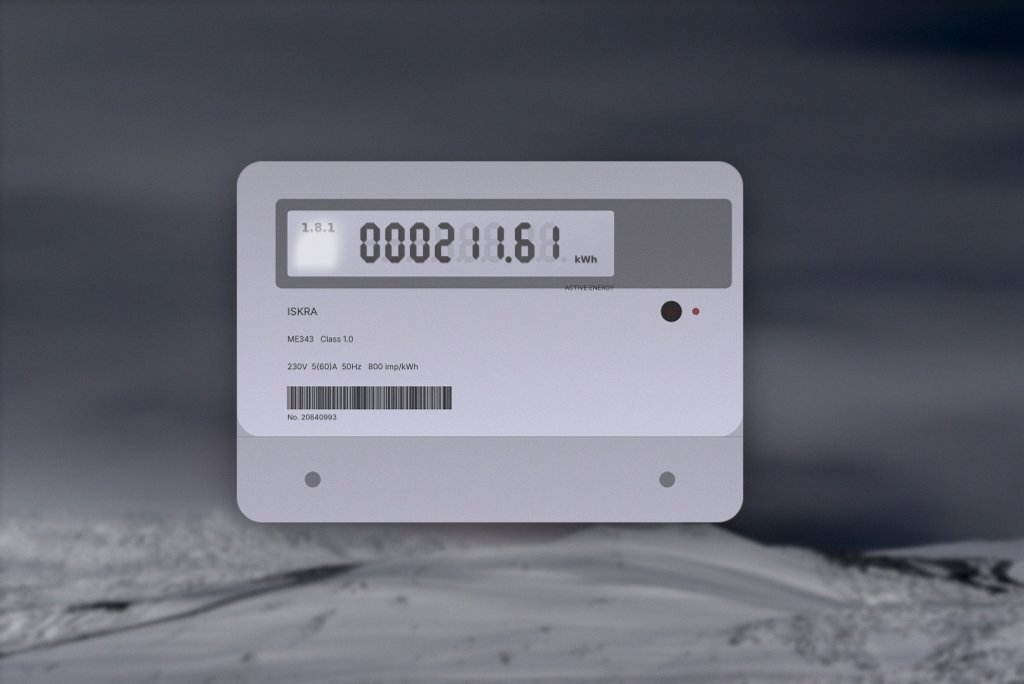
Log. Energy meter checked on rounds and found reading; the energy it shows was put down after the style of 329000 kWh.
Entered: 211.61 kWh
